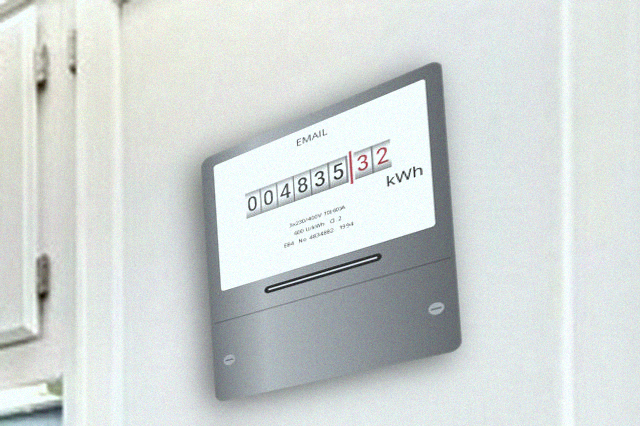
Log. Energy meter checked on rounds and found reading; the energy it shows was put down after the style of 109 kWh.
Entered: 4835.32 kWh
